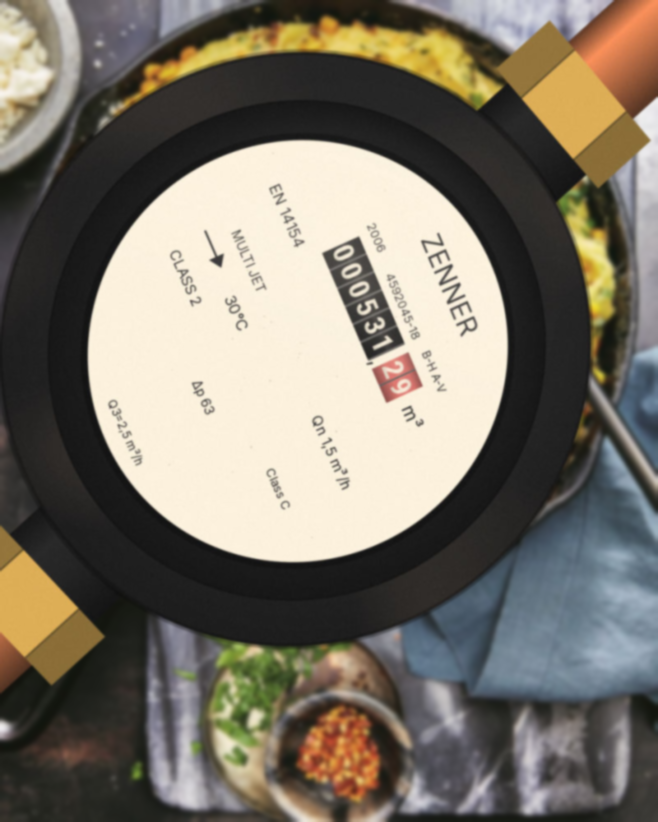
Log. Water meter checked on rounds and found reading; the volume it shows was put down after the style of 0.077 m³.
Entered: 531.29 m³
